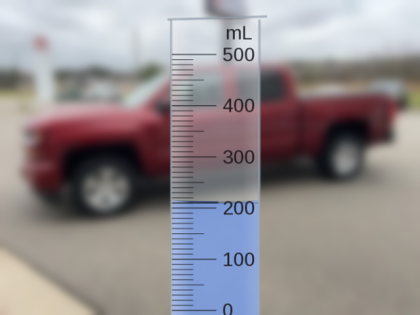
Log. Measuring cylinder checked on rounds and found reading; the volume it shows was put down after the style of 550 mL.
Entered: 210 mL
